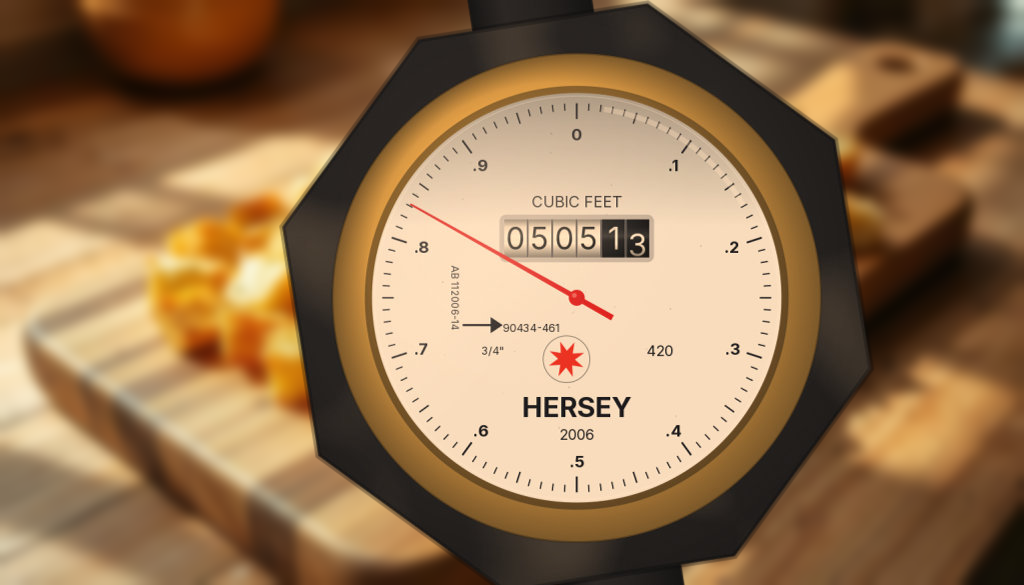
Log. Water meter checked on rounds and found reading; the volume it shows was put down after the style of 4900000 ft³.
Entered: 50512.83 ft³
